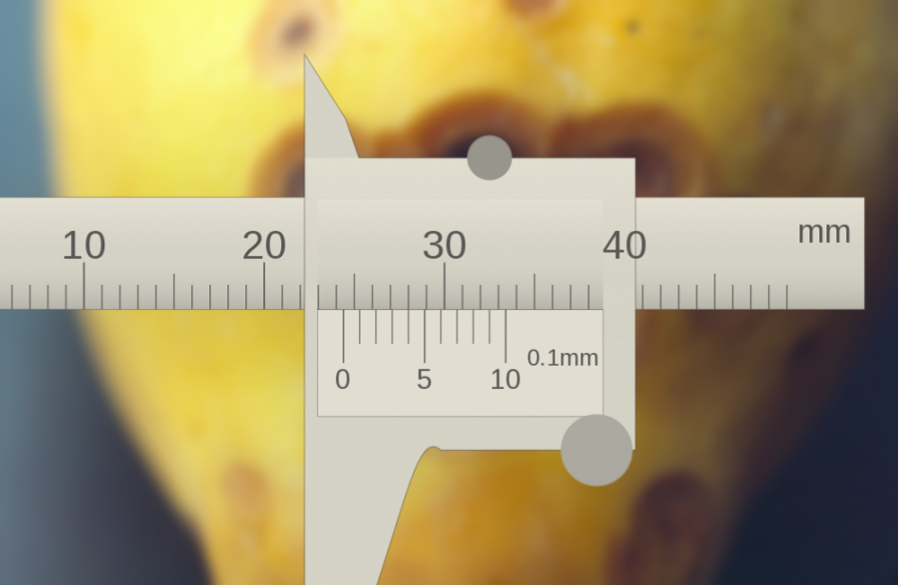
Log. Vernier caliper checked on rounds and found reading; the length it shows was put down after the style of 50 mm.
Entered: 24.4 mm
